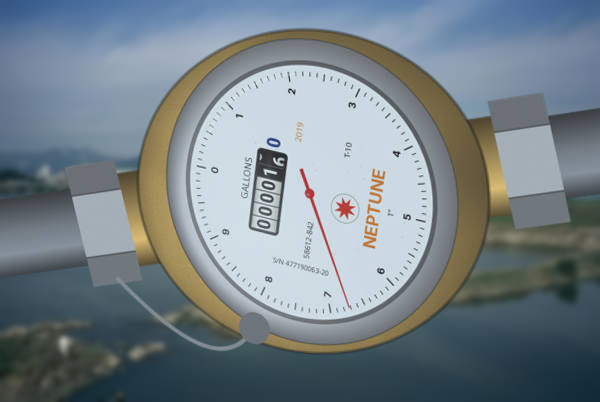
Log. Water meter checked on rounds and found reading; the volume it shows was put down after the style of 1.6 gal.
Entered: 156.7 gal
